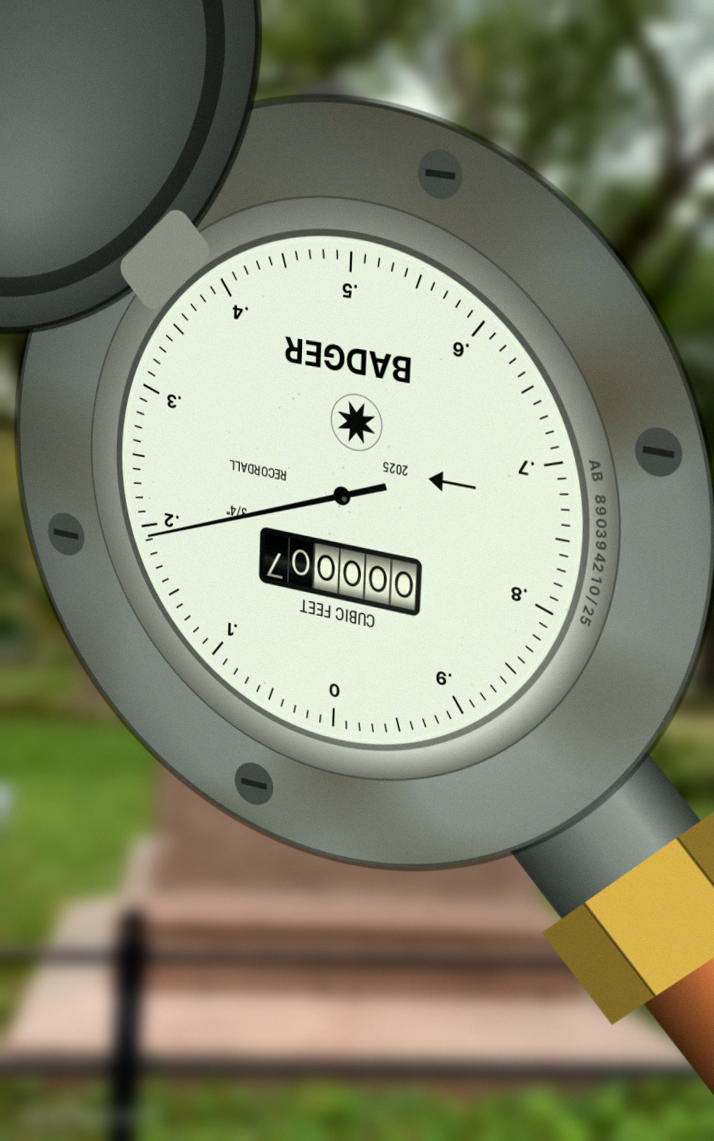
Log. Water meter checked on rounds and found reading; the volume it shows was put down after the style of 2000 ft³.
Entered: 7.19 ft³
